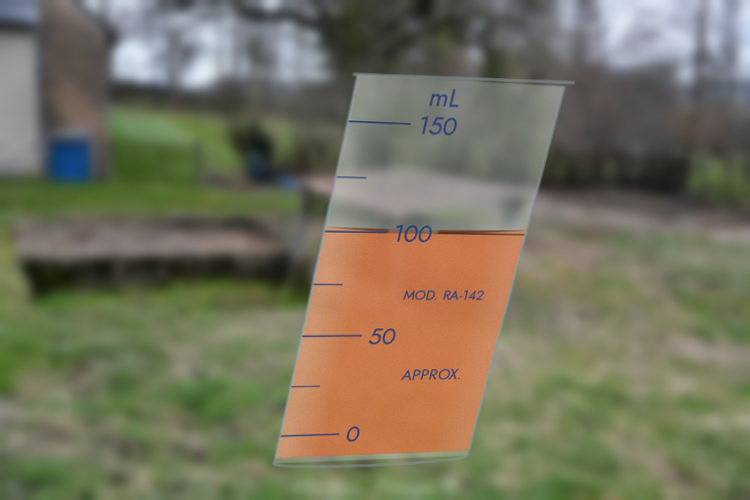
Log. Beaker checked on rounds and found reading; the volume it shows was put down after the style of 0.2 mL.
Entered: 100 mL
